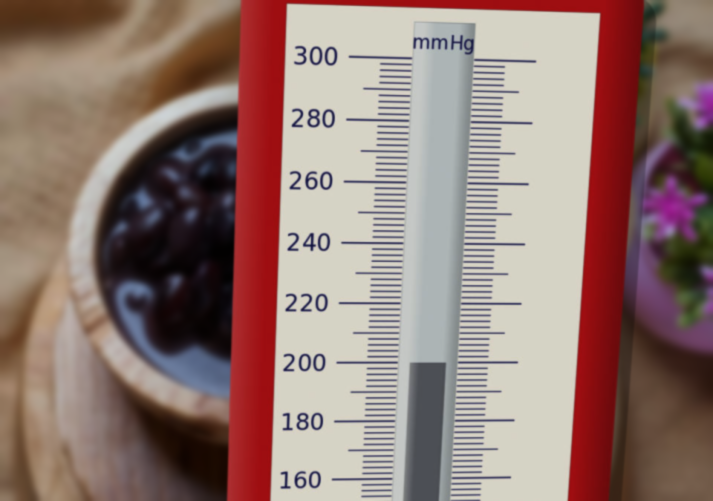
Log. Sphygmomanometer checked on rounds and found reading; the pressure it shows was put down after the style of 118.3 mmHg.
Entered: 200 mmHg
